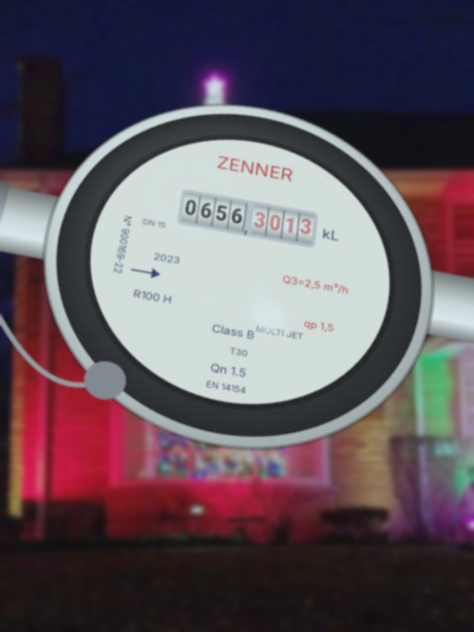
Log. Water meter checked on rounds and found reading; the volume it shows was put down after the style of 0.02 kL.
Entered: 656.3013 kL
